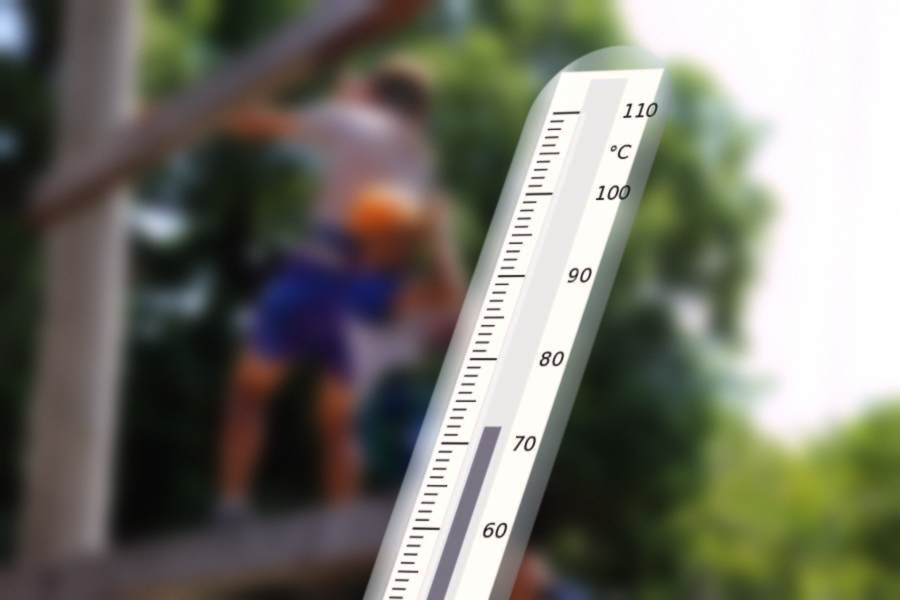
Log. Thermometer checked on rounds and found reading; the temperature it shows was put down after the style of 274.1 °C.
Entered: 72 °C
